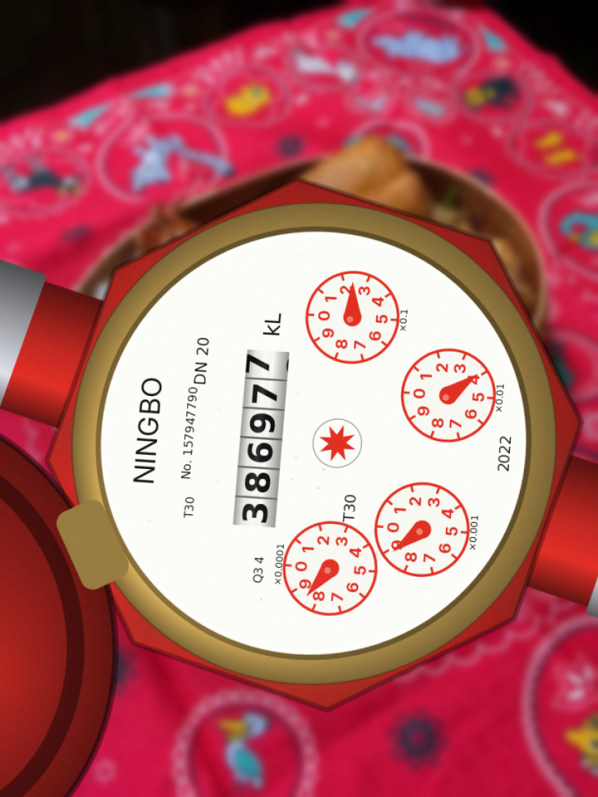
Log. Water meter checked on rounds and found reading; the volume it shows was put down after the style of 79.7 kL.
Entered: 386977.2388 kL
